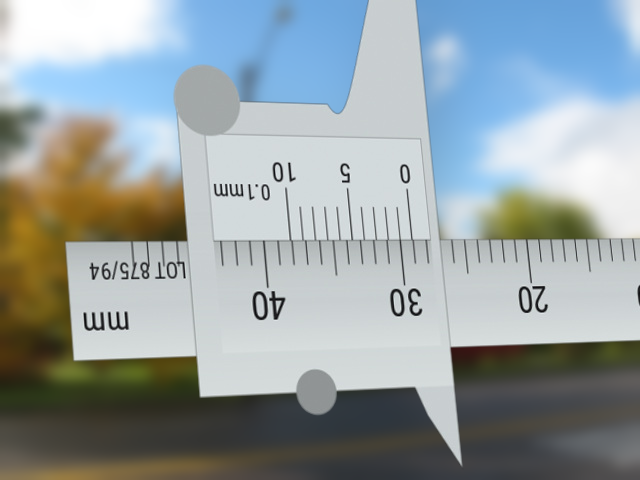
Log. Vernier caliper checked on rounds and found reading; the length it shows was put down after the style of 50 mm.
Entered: 29.1 mm
